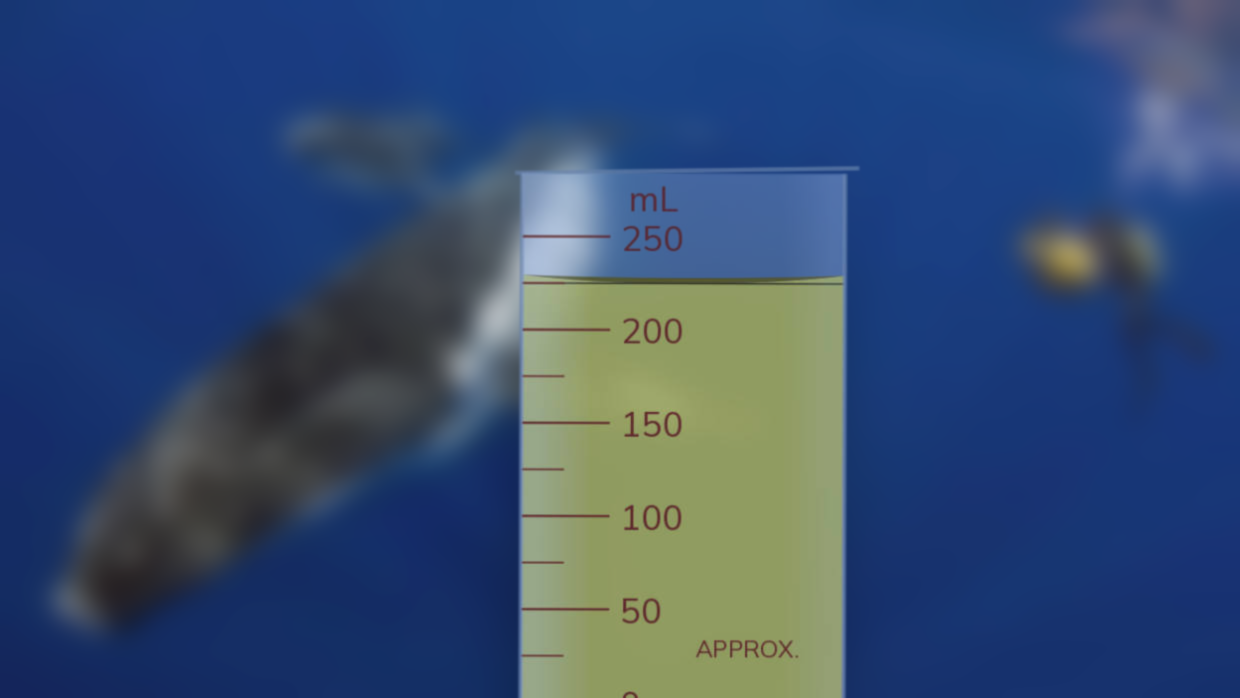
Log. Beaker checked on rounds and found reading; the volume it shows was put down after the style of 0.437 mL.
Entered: 225 mL
